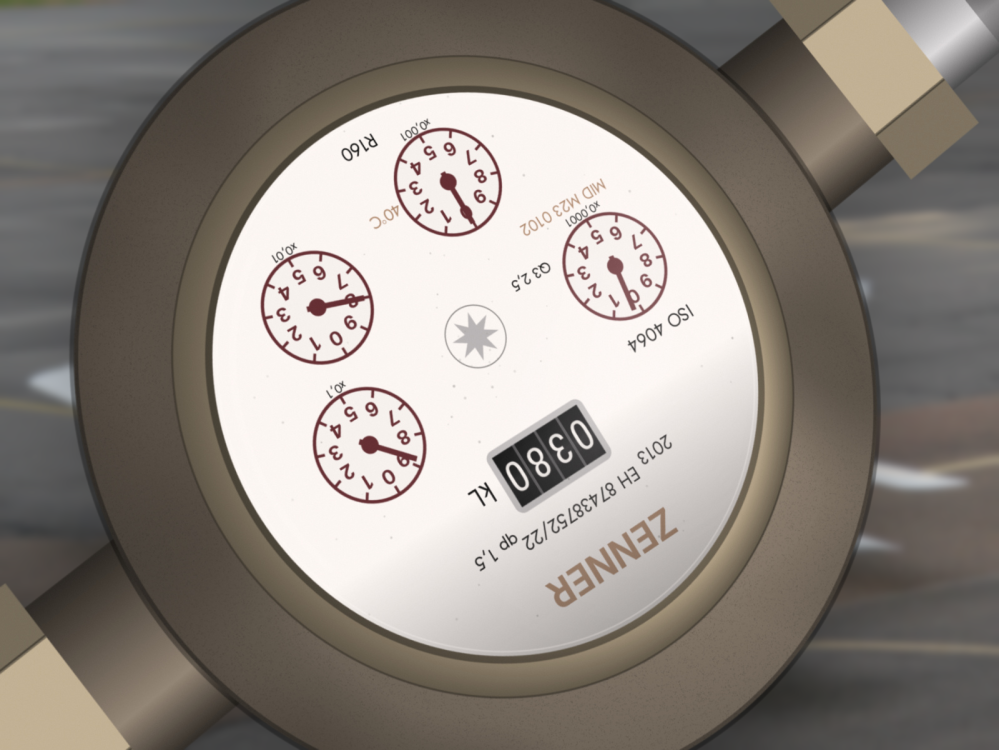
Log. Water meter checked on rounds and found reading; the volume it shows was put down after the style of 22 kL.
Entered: 380.8800 kL
